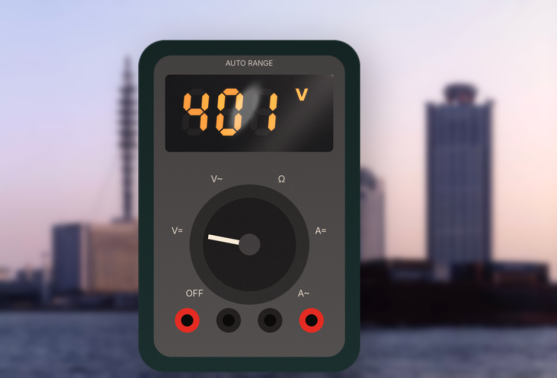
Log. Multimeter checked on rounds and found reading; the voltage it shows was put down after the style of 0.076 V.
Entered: 401 V
